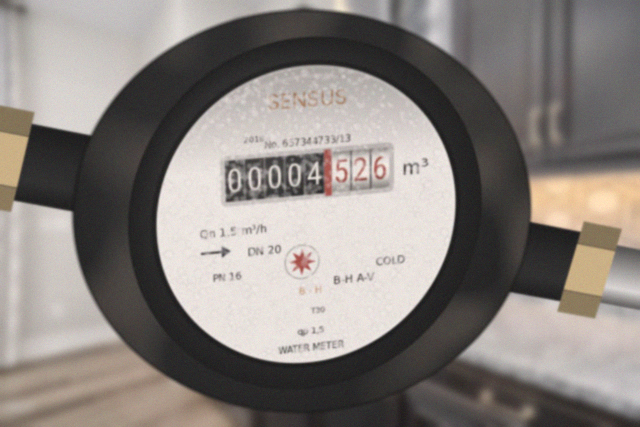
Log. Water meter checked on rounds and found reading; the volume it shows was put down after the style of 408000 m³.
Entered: 4.526 m³
